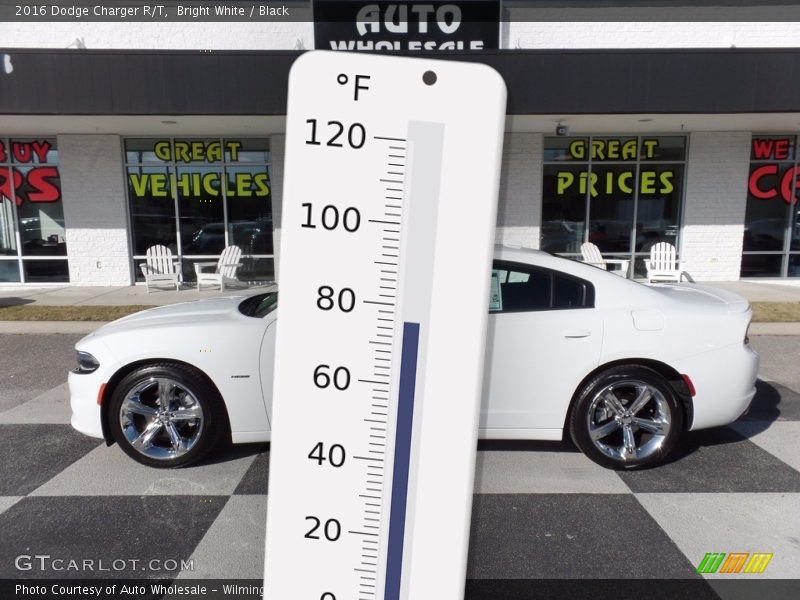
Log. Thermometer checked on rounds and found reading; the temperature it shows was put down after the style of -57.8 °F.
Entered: 76 °F
